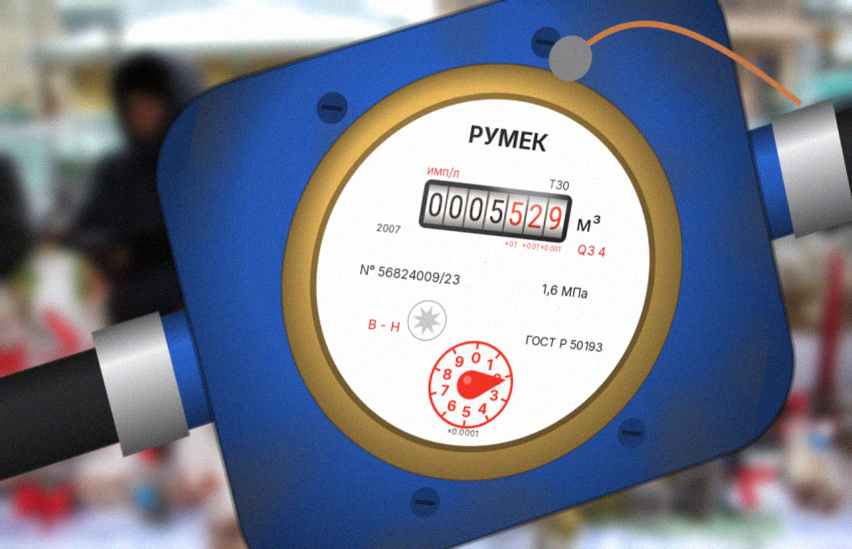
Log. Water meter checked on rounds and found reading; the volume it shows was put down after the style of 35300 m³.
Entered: 5.5292 m³
